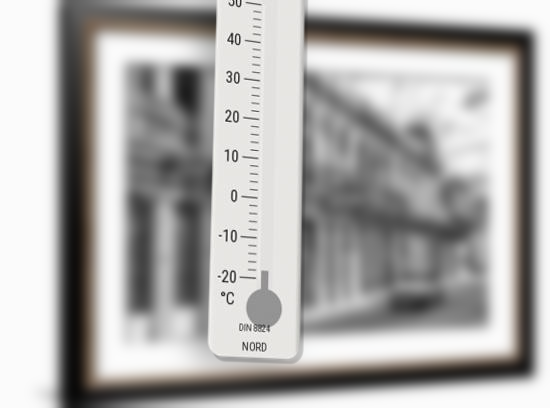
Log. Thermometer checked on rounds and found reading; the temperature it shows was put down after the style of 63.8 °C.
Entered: -18 °C
